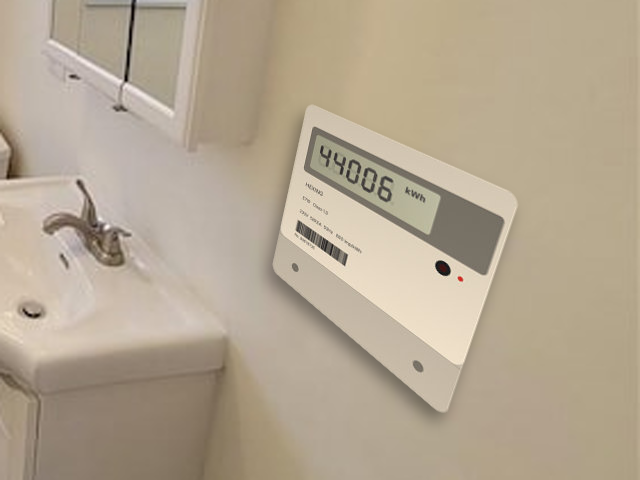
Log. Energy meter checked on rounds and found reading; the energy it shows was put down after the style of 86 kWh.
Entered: 44006 kWh
